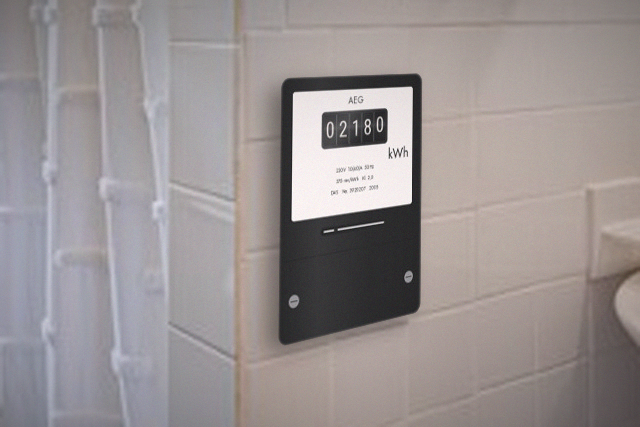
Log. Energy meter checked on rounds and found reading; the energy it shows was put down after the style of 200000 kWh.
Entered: 2180 kWh
